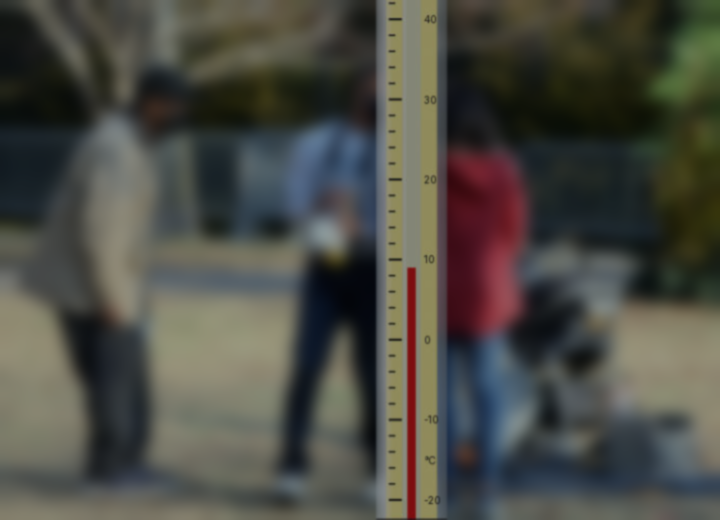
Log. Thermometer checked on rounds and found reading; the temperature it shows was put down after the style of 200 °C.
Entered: 9 °C
